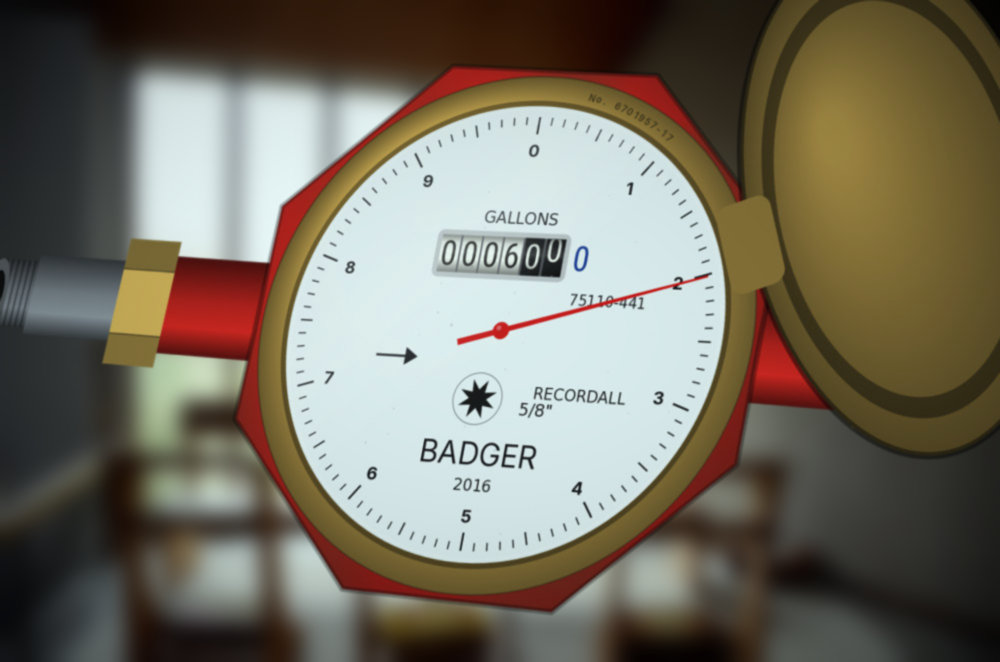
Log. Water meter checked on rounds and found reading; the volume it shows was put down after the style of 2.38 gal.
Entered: 6002.0 gal
